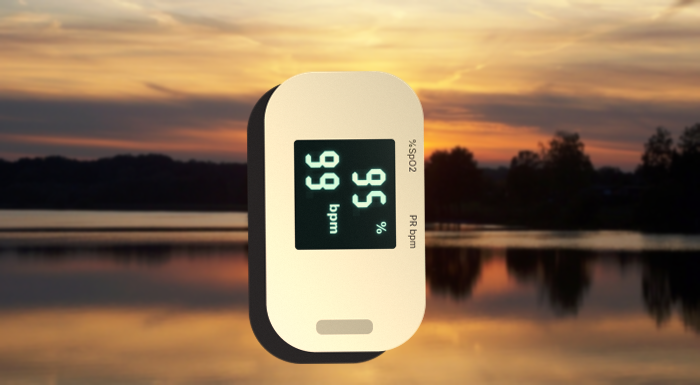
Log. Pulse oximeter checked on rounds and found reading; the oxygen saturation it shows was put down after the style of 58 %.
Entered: 95 %
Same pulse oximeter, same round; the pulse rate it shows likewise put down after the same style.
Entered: 99 bpm
